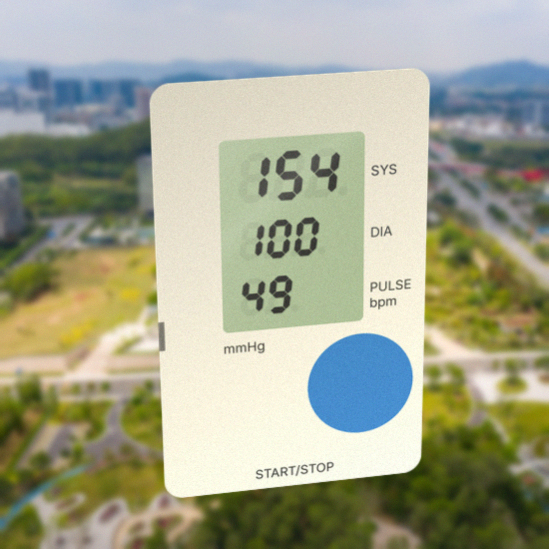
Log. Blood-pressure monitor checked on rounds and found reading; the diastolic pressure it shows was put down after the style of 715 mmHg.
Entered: 100 mmHg
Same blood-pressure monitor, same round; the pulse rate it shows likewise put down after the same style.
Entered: 49 bpm
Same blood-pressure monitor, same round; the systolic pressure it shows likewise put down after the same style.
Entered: 154 mmHg
